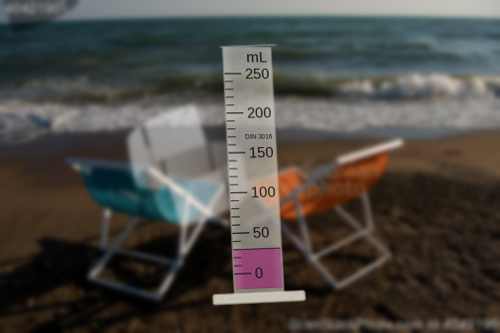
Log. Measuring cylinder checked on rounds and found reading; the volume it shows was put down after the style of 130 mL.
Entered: 30 mL
